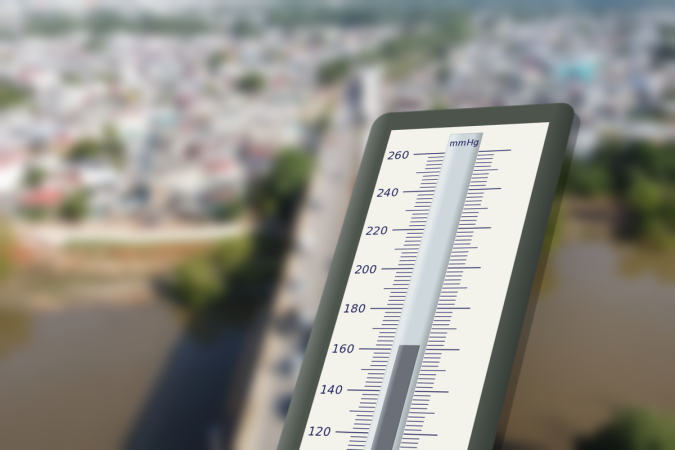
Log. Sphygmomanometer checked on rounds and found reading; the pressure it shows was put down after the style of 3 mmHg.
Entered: 162 mmHg
